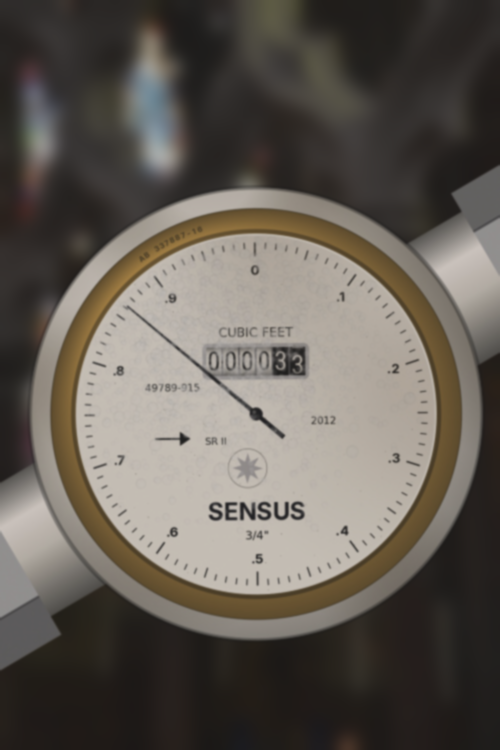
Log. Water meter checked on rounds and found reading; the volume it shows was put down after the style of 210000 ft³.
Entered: 32.86 ft³
